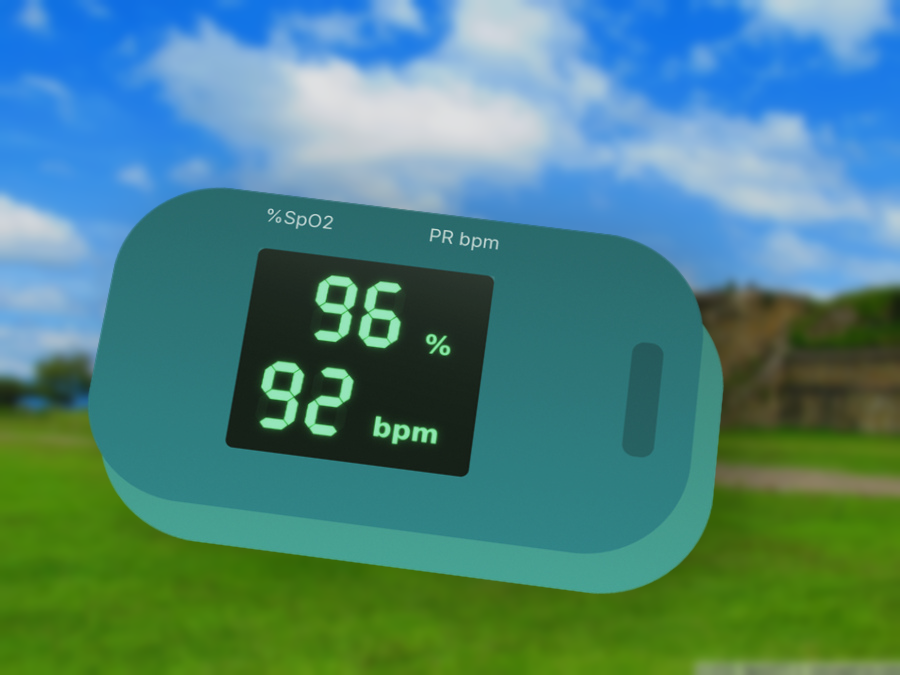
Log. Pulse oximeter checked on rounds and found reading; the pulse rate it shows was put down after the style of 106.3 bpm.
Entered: 92 bpm
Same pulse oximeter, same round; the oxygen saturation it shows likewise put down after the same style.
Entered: 96 %
